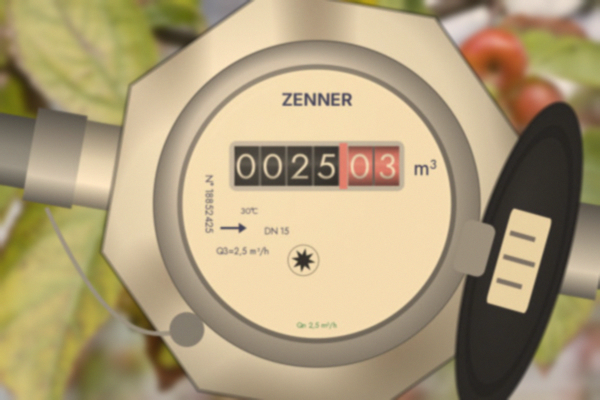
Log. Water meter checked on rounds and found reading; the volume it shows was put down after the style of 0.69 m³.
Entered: 25.03 m³
